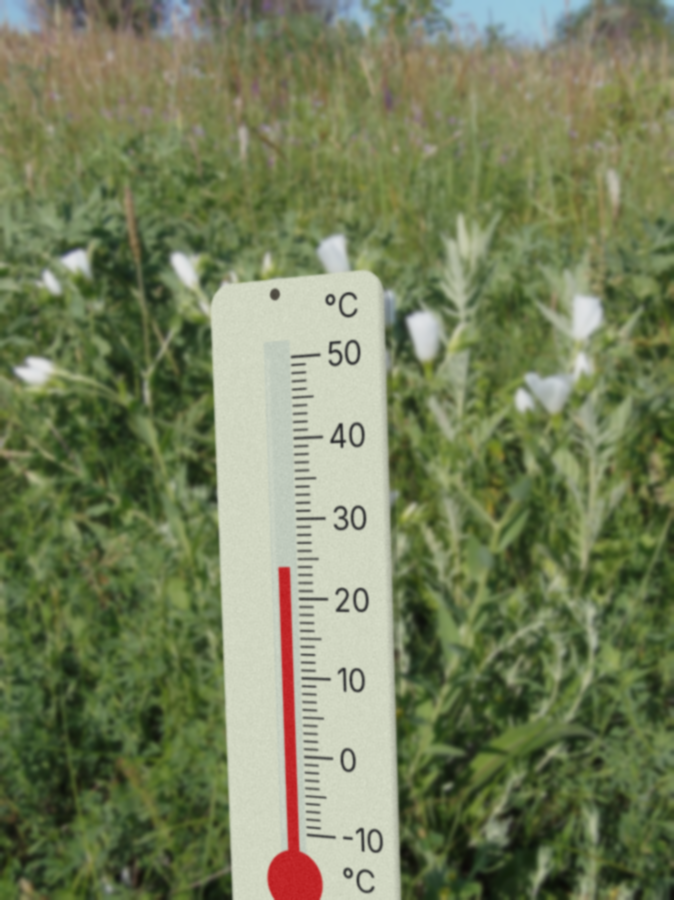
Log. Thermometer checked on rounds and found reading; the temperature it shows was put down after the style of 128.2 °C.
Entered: 24 °C
